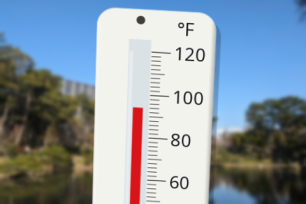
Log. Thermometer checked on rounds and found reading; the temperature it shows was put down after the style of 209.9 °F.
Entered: 94 °F
